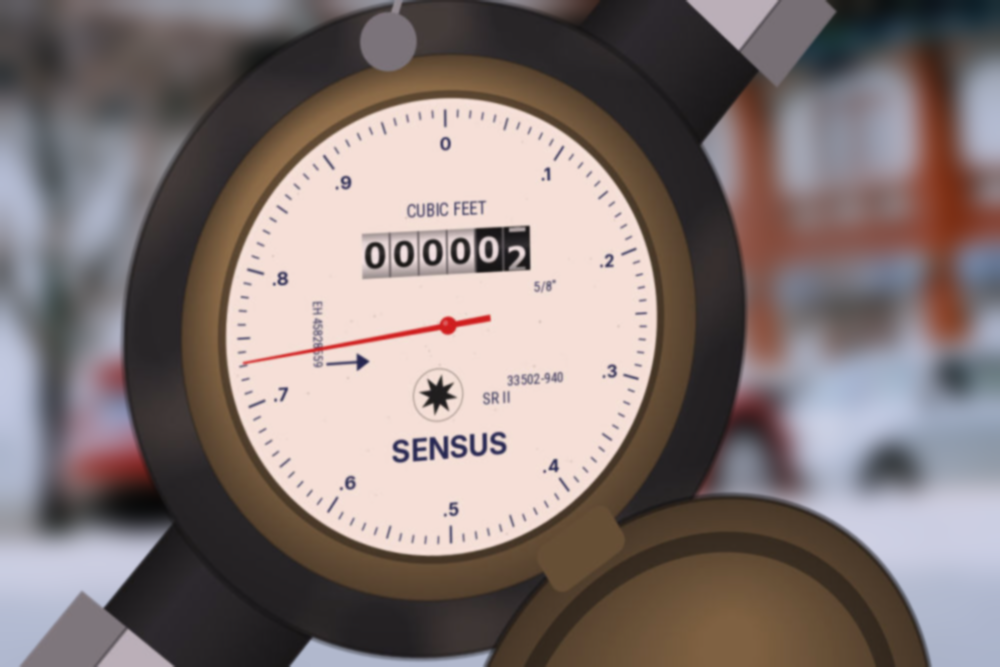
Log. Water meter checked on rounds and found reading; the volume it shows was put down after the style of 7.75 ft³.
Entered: 1.73 ft³
